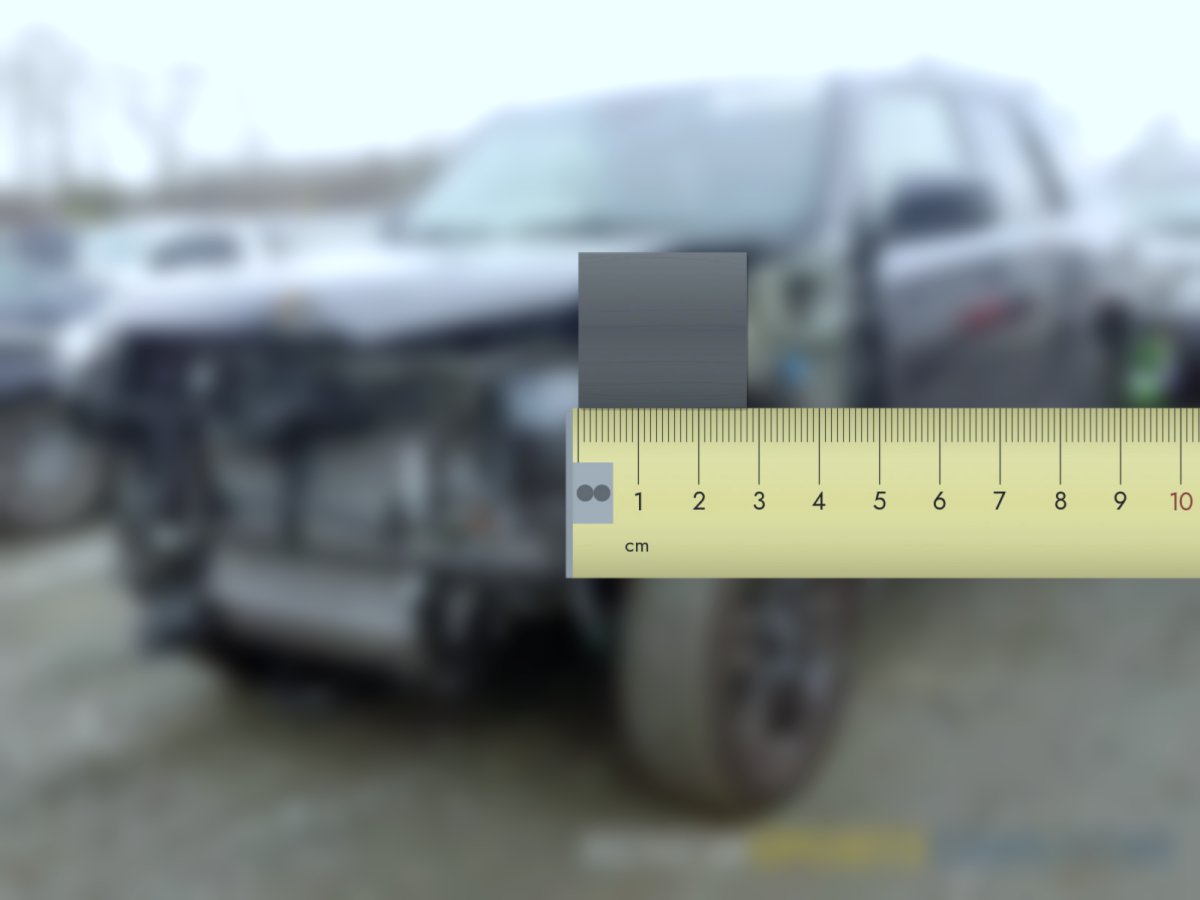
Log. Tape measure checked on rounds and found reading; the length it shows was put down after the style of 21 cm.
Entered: 2.8 cm
